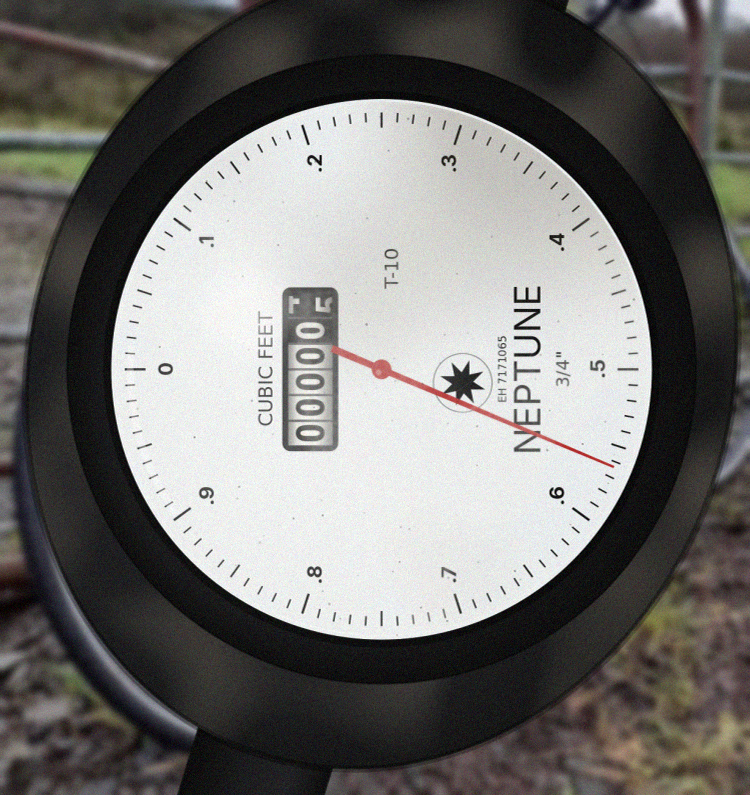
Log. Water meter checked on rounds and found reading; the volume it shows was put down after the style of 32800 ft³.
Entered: 4.56 ft³
